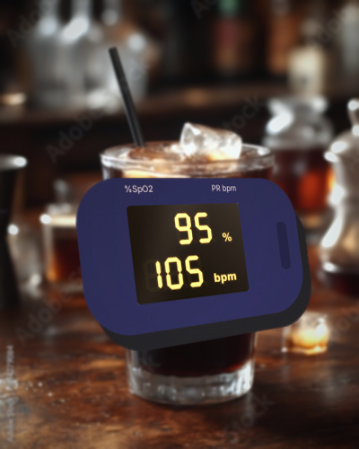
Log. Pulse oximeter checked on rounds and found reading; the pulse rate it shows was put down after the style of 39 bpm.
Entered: 105 bpm
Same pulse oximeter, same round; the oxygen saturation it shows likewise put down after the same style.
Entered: 95 %
